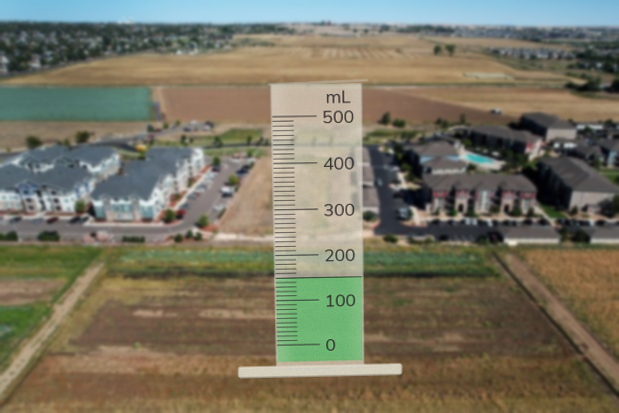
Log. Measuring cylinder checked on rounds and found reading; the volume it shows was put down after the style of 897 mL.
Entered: 150 mL
